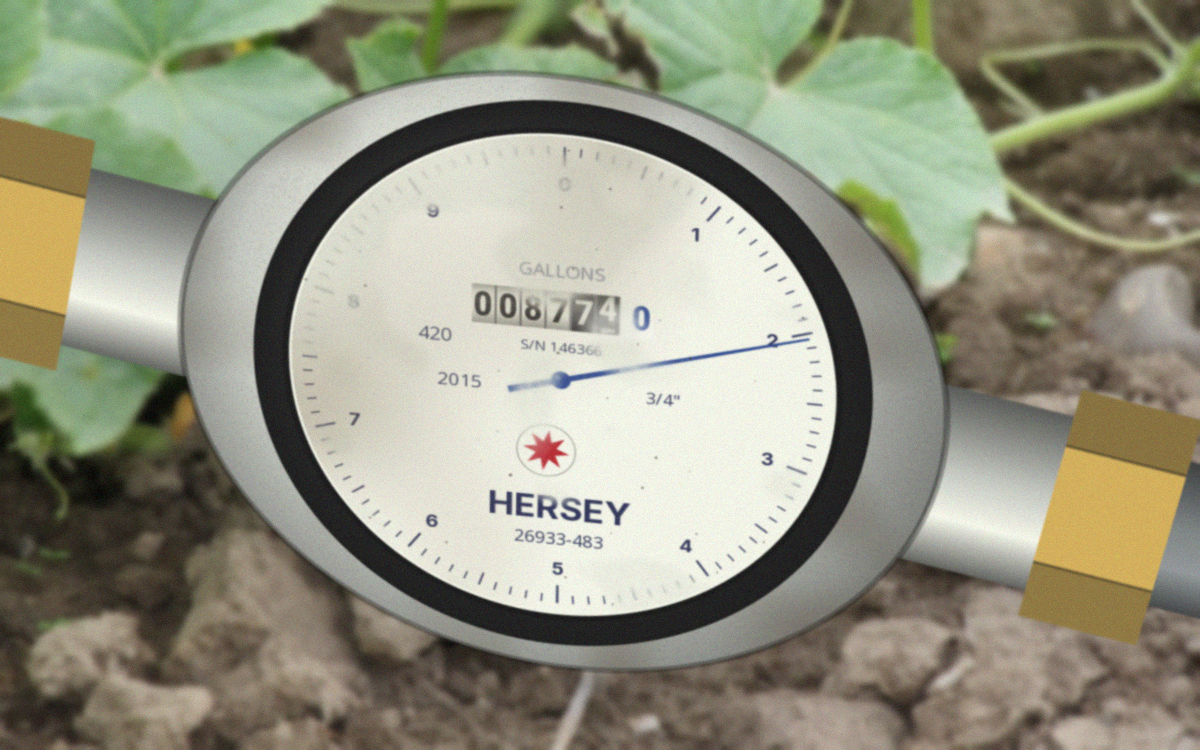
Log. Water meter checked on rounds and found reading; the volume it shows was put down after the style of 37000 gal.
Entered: 87742.0 gal
